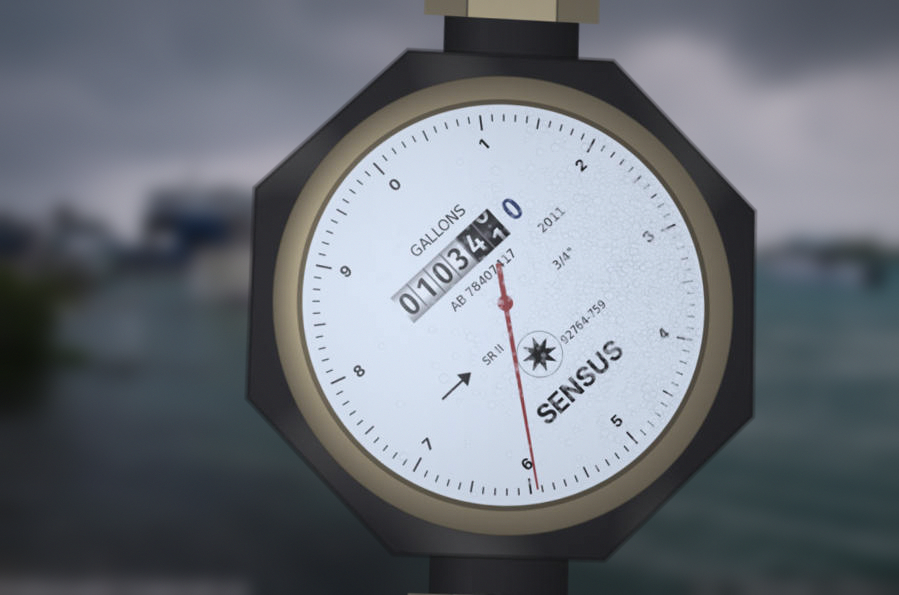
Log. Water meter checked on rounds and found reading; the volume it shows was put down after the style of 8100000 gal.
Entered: 103405.9 gal
